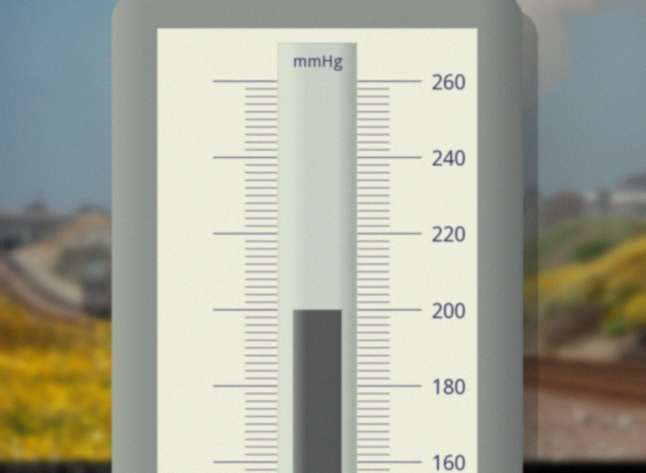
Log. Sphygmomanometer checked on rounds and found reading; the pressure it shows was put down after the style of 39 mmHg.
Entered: 200 mmHg
